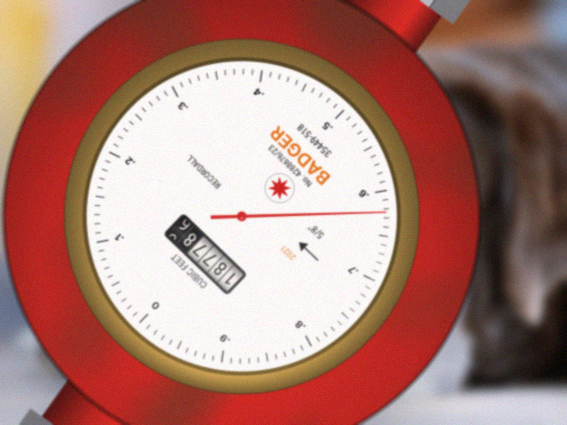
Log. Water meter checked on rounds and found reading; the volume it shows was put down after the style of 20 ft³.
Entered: 187785.62 ft³
